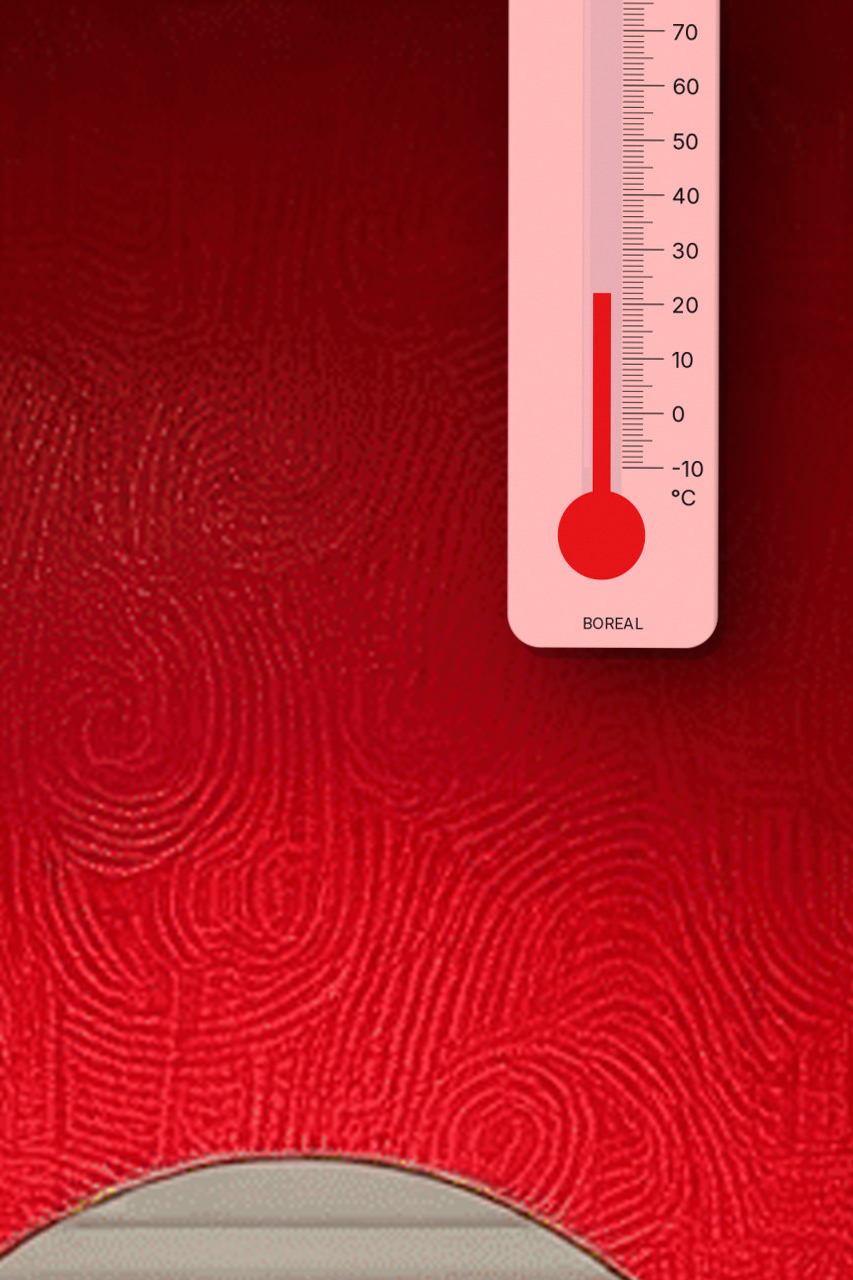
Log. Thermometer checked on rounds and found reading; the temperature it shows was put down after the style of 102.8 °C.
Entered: 22 °C
